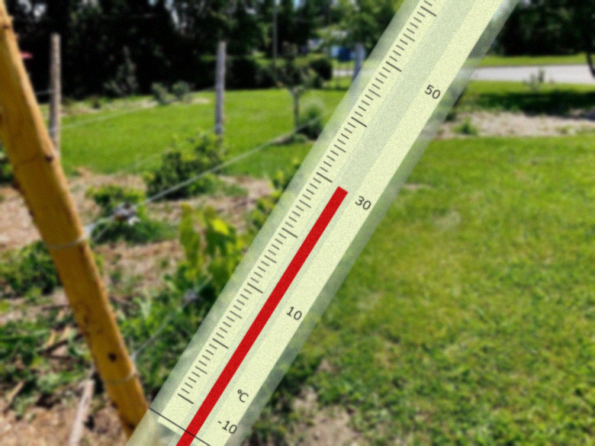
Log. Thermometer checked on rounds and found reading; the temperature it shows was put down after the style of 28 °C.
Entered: 30 °C
